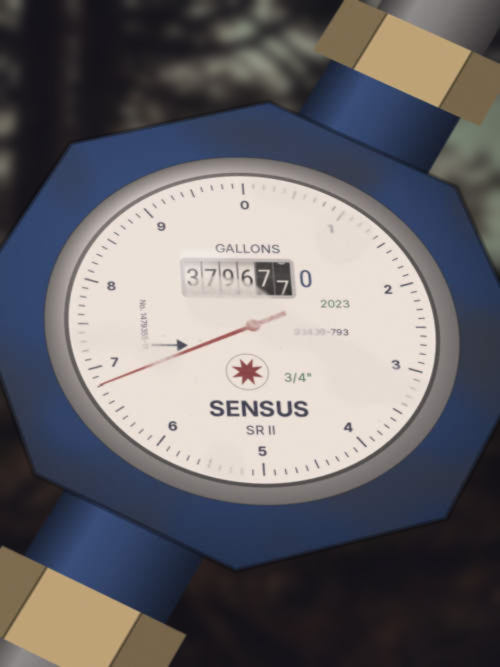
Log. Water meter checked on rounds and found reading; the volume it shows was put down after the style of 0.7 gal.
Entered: 3796766.8 gal
